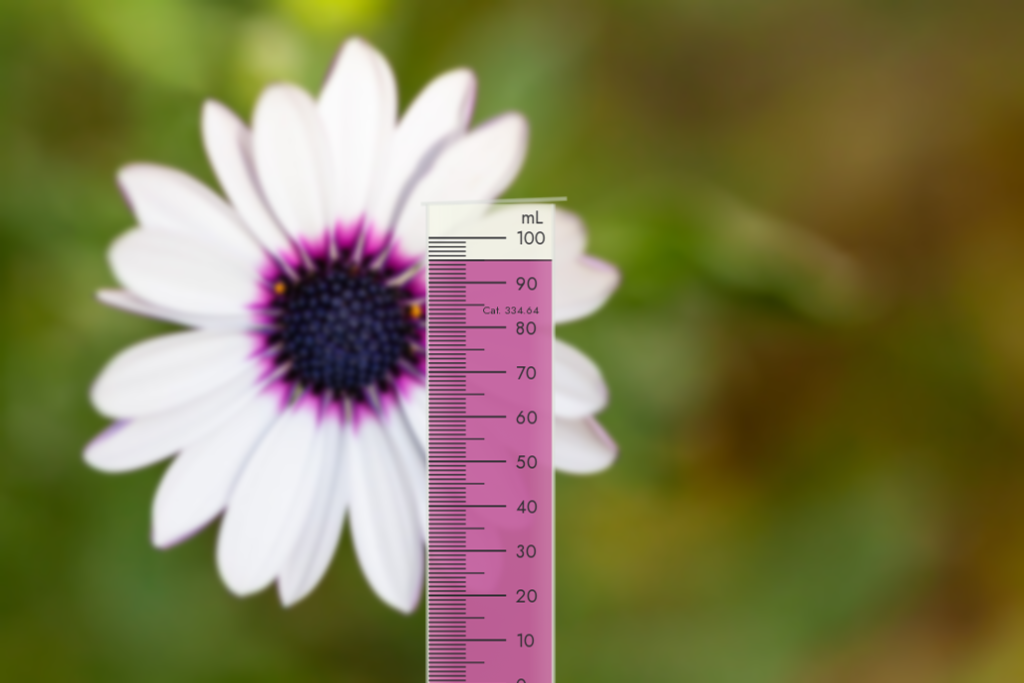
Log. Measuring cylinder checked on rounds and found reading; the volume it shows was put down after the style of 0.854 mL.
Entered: 95 mL
